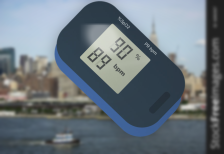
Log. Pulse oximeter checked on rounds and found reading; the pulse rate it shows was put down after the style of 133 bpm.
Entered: 89 bpm
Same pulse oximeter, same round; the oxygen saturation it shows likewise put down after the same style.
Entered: 90 %
